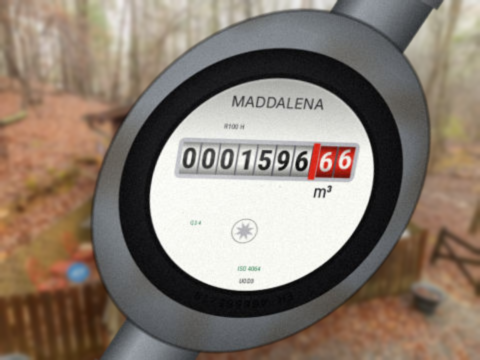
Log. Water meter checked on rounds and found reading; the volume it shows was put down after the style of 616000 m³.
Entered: 1596.66 m³
